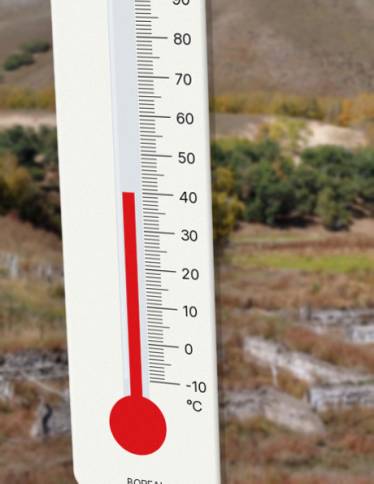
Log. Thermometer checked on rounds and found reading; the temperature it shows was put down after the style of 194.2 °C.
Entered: 40 °C
